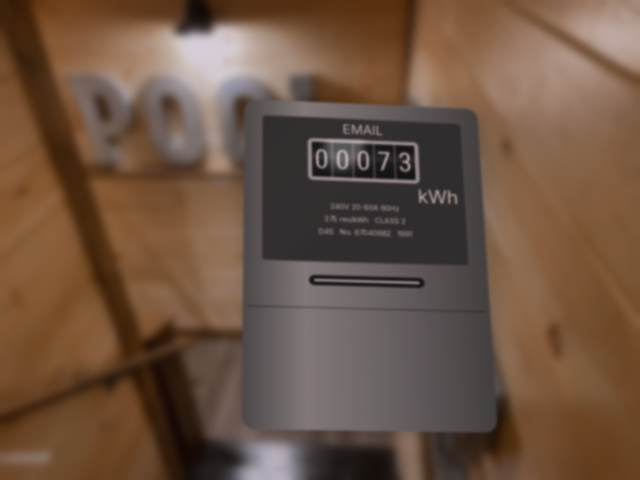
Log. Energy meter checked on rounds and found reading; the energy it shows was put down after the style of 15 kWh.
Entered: 73 kWh
